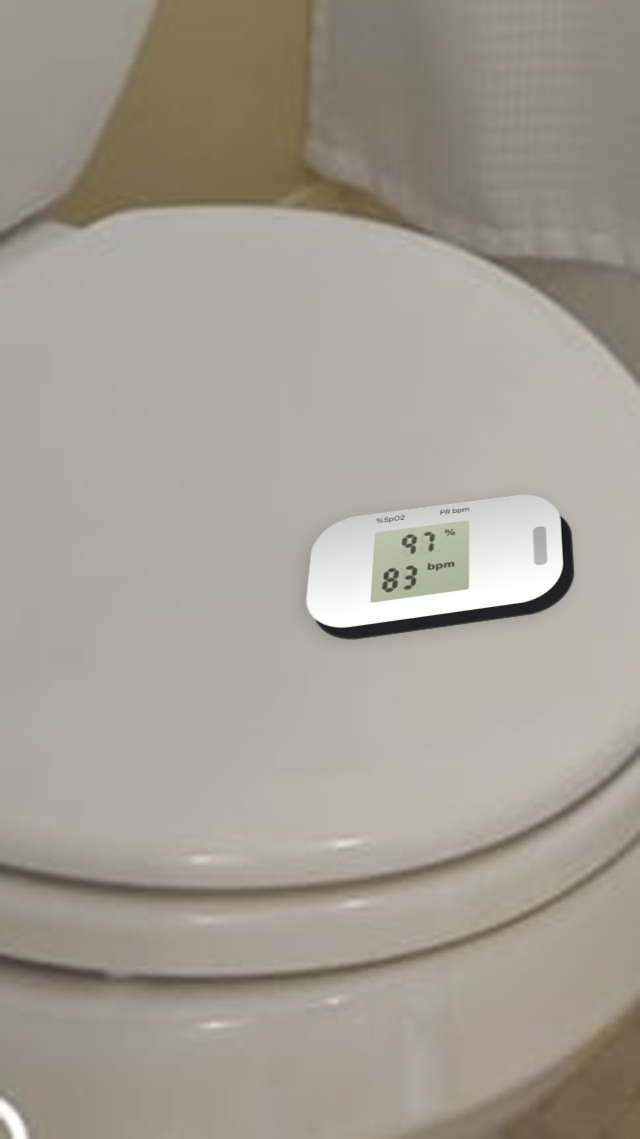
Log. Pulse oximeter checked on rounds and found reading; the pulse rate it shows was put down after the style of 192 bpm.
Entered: 83 bpm
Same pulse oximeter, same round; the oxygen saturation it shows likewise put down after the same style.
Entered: 97 %
